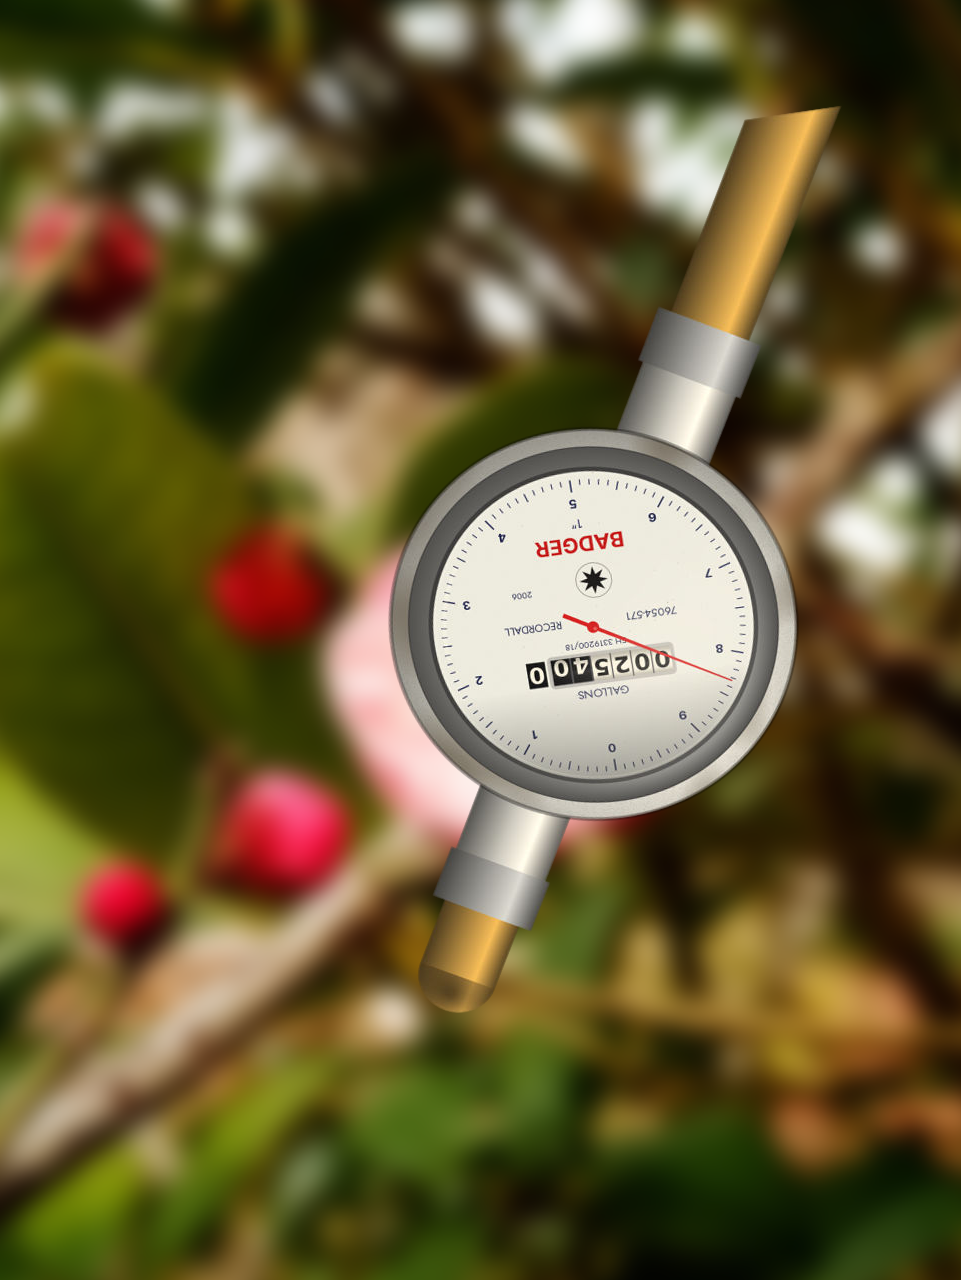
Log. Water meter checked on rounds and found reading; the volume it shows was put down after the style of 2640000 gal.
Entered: 25398.3 gal
